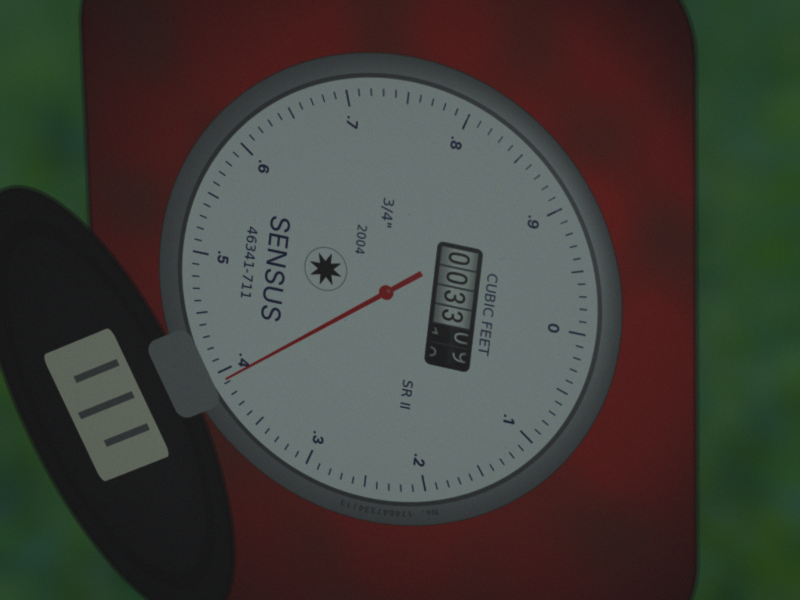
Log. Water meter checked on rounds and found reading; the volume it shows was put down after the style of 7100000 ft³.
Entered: 3309.39 ft³
